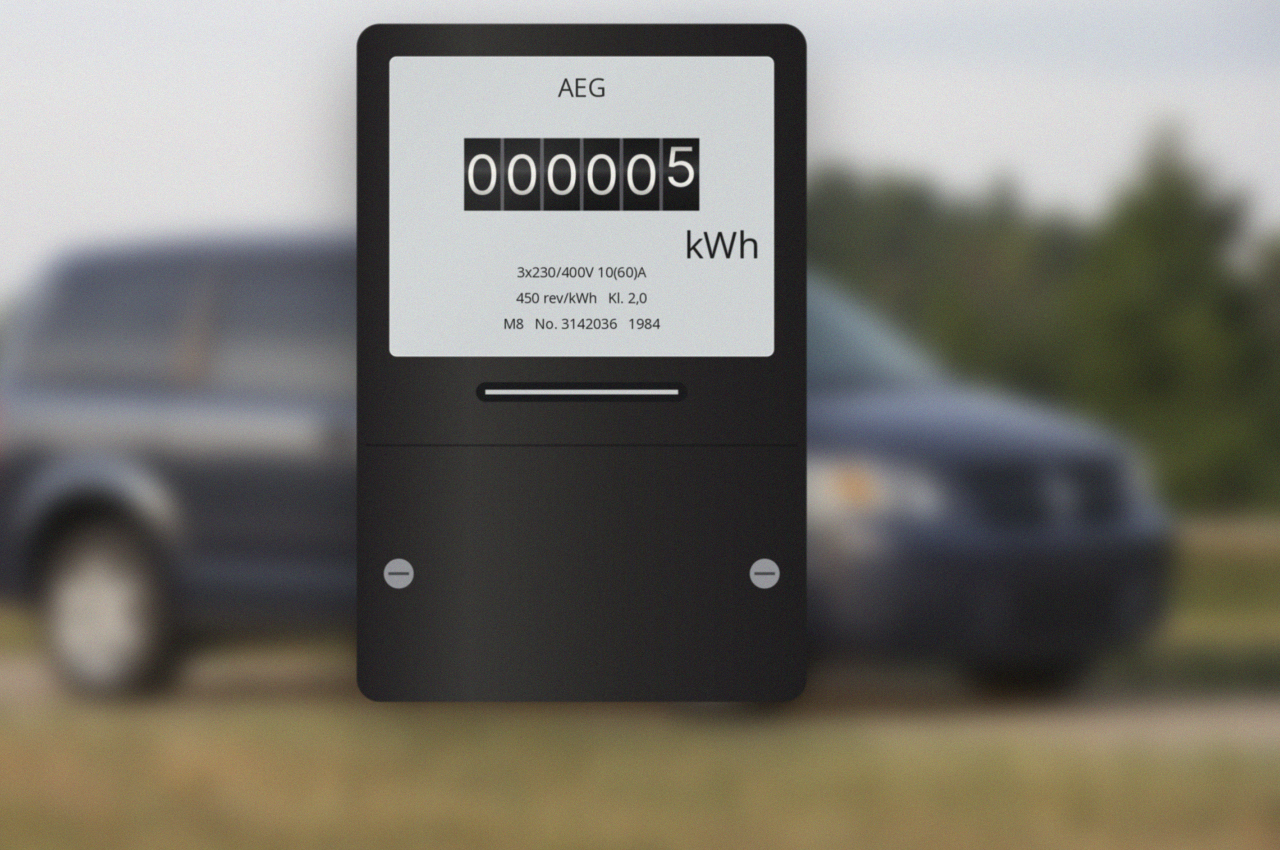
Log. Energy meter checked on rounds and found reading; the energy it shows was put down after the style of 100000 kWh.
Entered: 5 kWh
